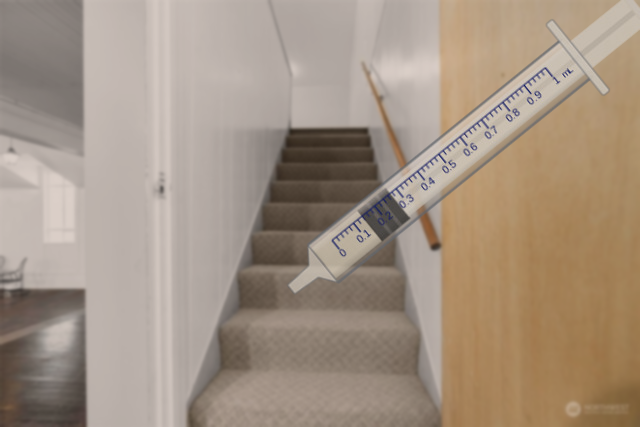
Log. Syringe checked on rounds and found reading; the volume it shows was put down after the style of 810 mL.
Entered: 0.14 mL
